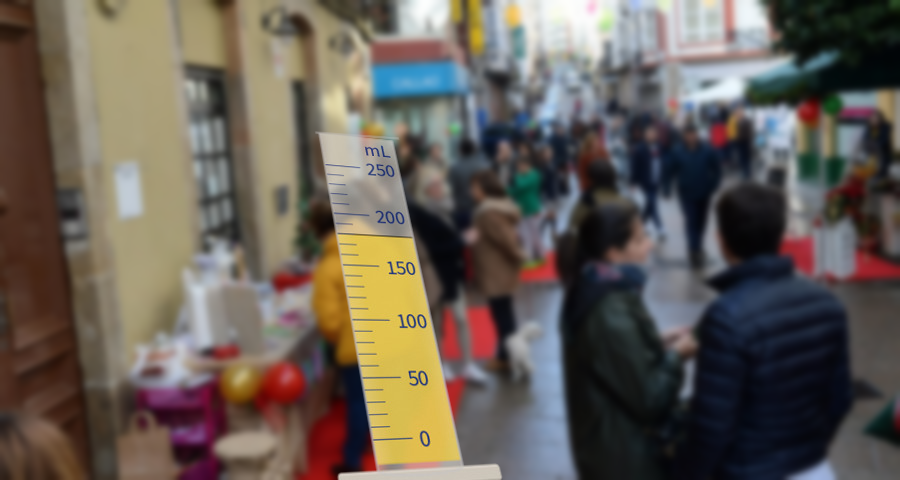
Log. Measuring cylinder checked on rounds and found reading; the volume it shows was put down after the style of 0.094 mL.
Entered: 180 mL
